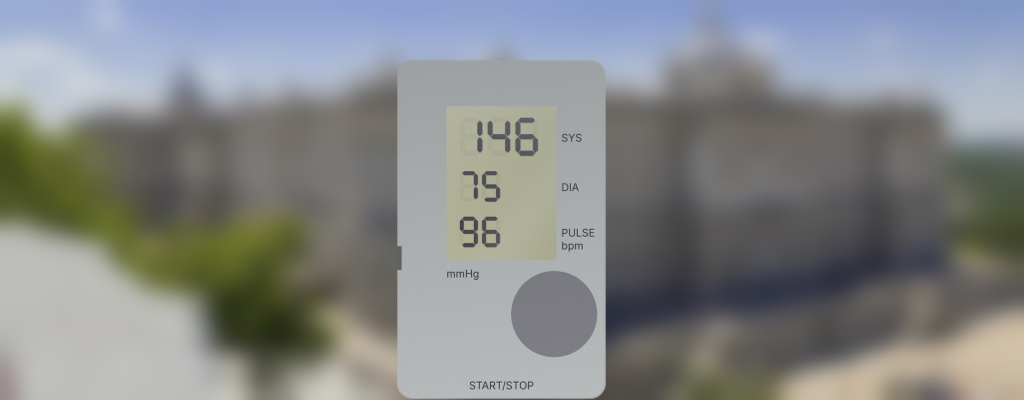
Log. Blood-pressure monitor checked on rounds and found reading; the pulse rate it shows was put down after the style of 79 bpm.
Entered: 96 bpm
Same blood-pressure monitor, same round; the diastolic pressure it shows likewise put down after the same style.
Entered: 75 mmHg
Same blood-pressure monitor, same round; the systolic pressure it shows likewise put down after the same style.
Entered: 146 mmHg
